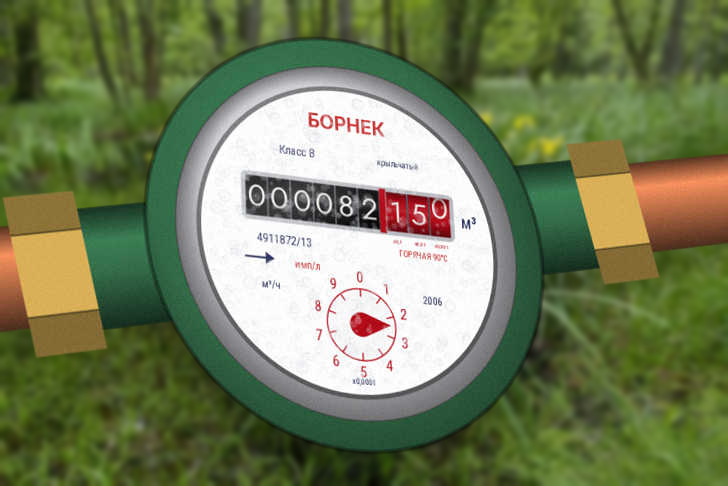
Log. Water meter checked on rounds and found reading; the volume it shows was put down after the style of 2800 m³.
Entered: 82.1502 m³
